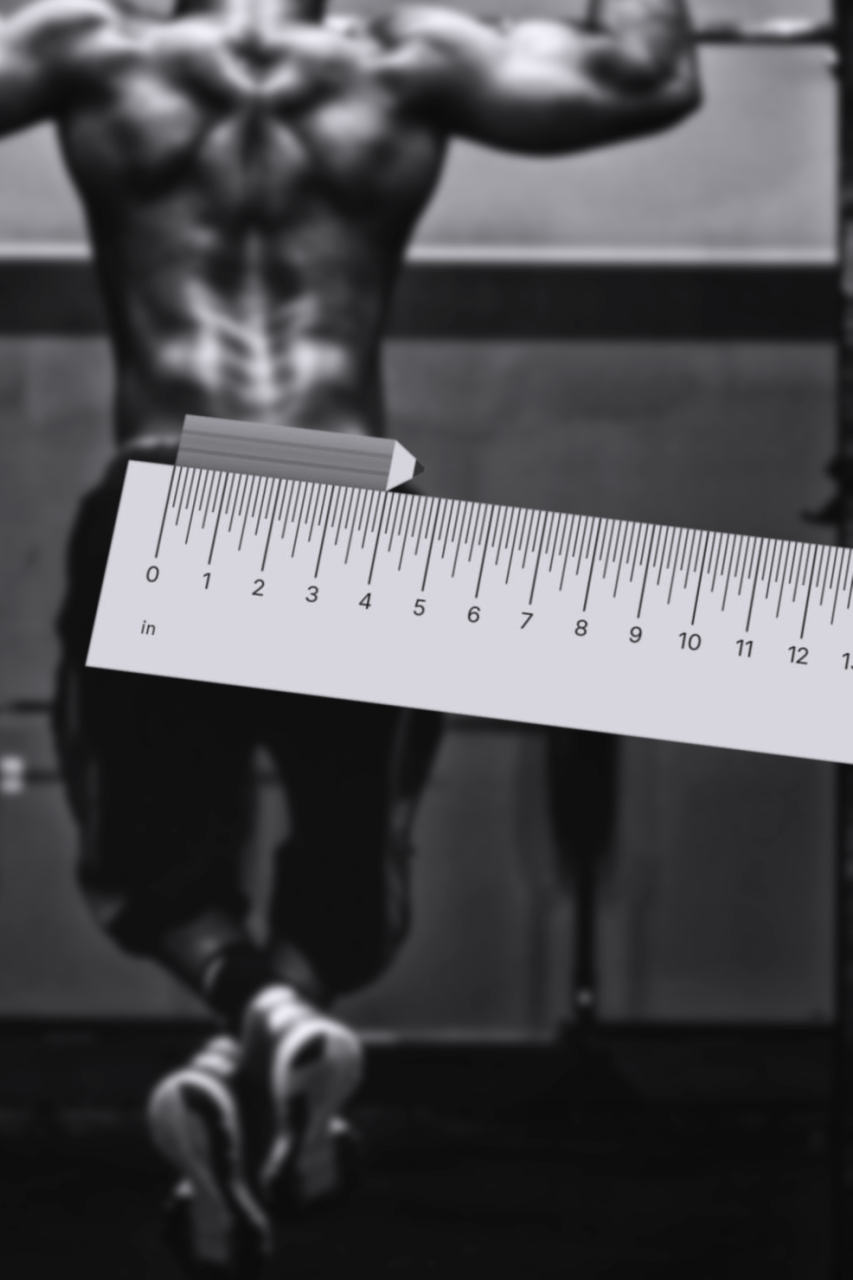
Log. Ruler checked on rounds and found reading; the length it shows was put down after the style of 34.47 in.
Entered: 4.625 in
